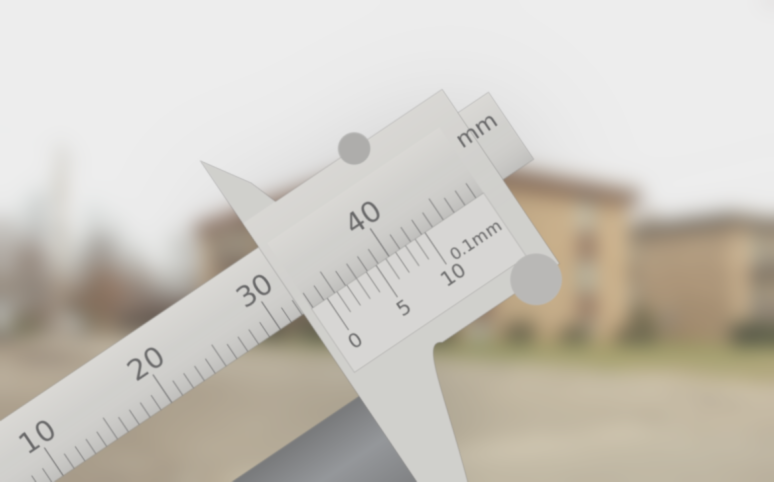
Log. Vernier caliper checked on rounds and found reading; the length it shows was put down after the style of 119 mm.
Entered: 34.3 mm
